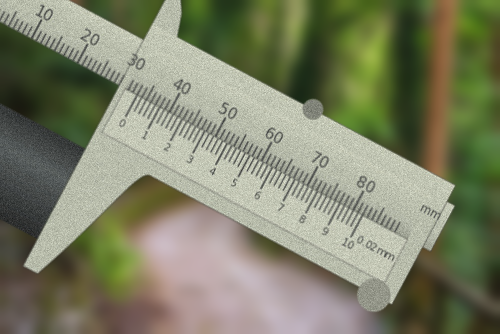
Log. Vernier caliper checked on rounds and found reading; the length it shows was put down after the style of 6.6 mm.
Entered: 33.0 mm
